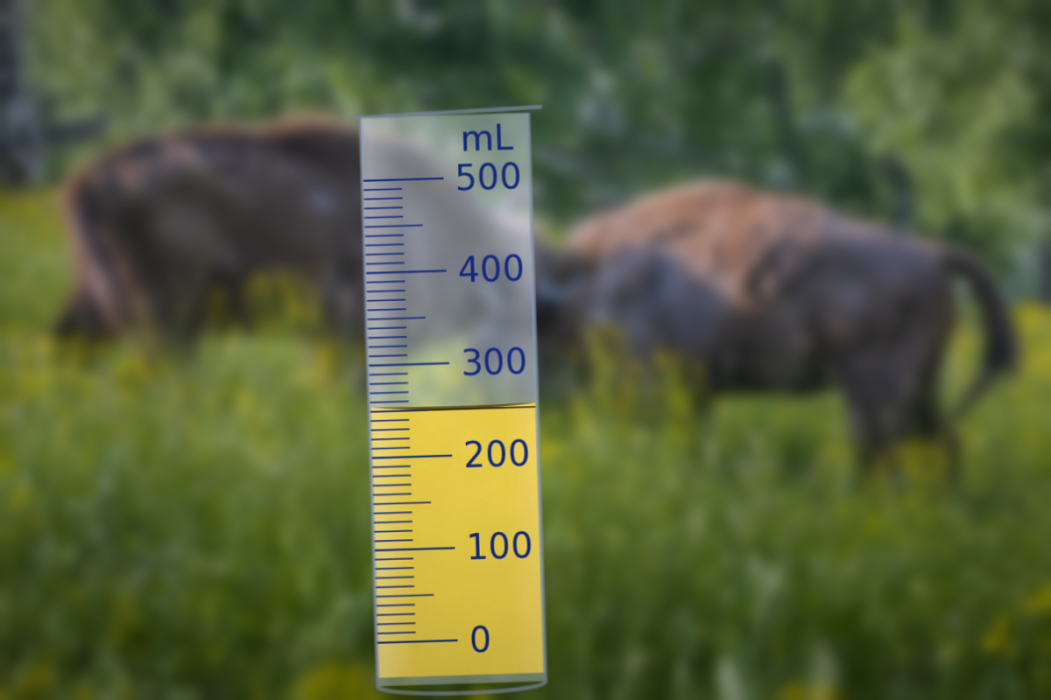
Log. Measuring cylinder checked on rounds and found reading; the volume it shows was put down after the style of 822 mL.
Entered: 250 mL
